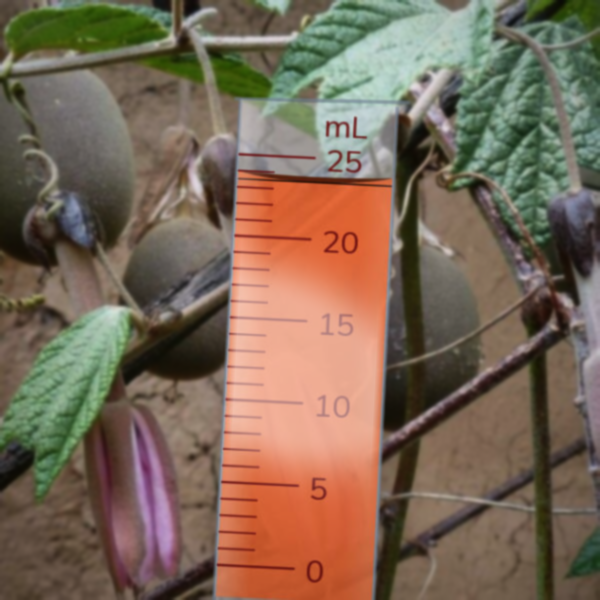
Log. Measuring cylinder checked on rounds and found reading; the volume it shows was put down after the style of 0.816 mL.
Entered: 23.5 mL
